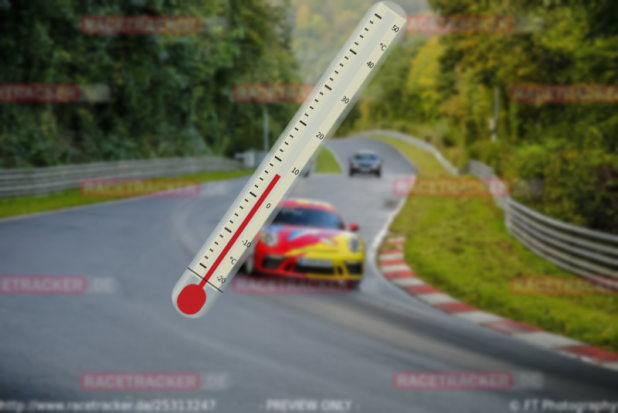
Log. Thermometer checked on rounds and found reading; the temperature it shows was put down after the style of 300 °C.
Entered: 7 °C
